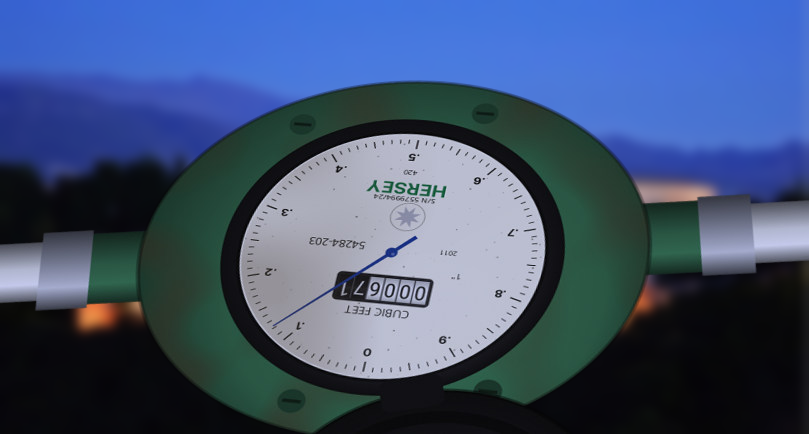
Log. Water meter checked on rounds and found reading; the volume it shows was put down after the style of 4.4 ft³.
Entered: 671.12 ft³
